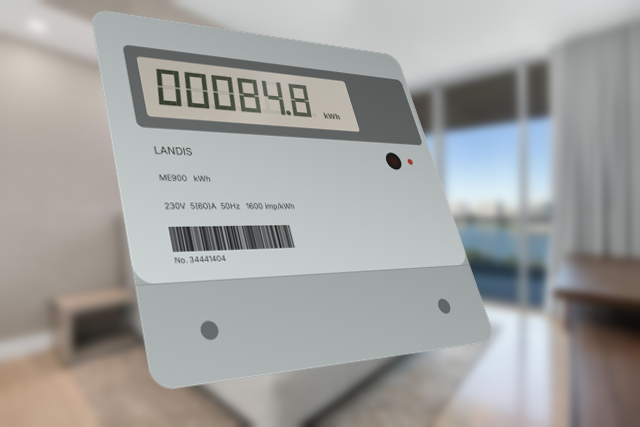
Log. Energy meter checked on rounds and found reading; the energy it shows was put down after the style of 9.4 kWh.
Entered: 84.8 kWh
